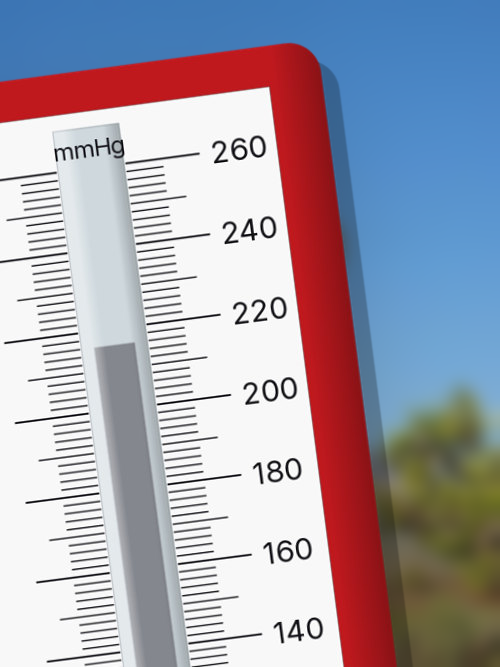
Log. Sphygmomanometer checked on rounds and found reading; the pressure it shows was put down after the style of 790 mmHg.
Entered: 216 mmHg
